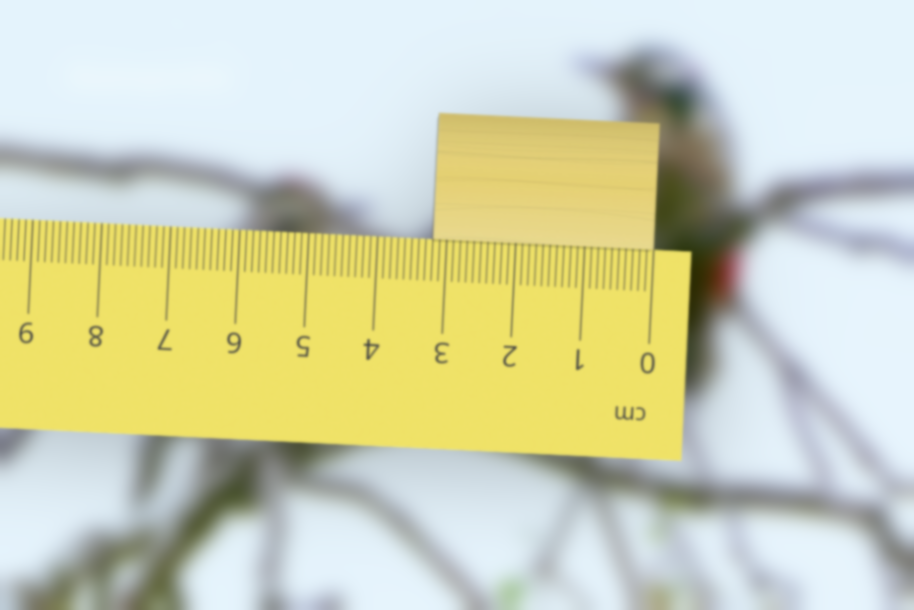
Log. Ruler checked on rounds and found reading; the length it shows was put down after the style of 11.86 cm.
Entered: 3.2 cm
